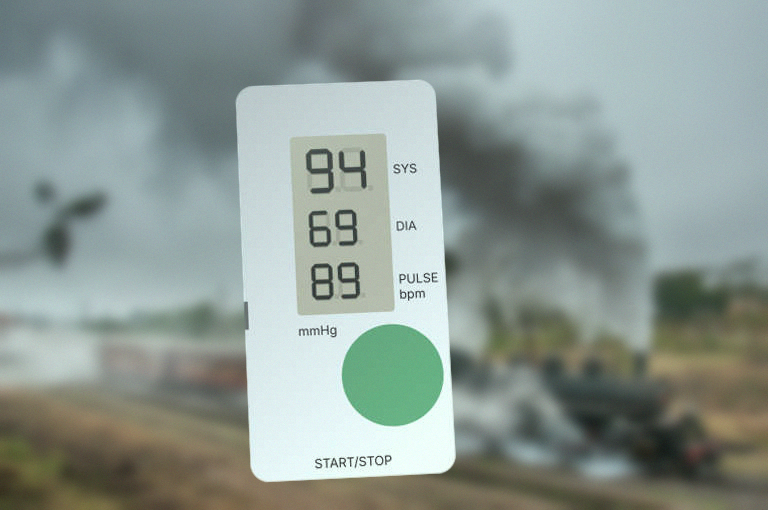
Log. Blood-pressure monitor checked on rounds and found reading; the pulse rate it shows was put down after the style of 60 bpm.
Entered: 89 bpm
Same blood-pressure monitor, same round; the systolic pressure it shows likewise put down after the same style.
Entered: 94 mmHg
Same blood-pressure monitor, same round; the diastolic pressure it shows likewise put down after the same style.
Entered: 69 mmHg
